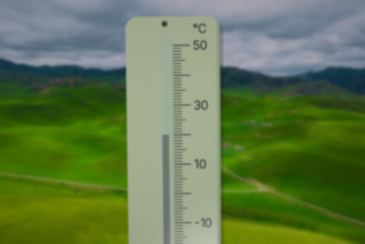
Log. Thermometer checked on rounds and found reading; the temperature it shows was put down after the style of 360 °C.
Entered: 20 °C
